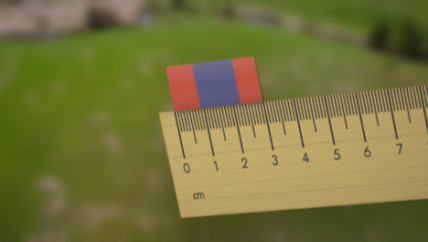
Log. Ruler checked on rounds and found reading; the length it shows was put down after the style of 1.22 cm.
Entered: 3 cm
